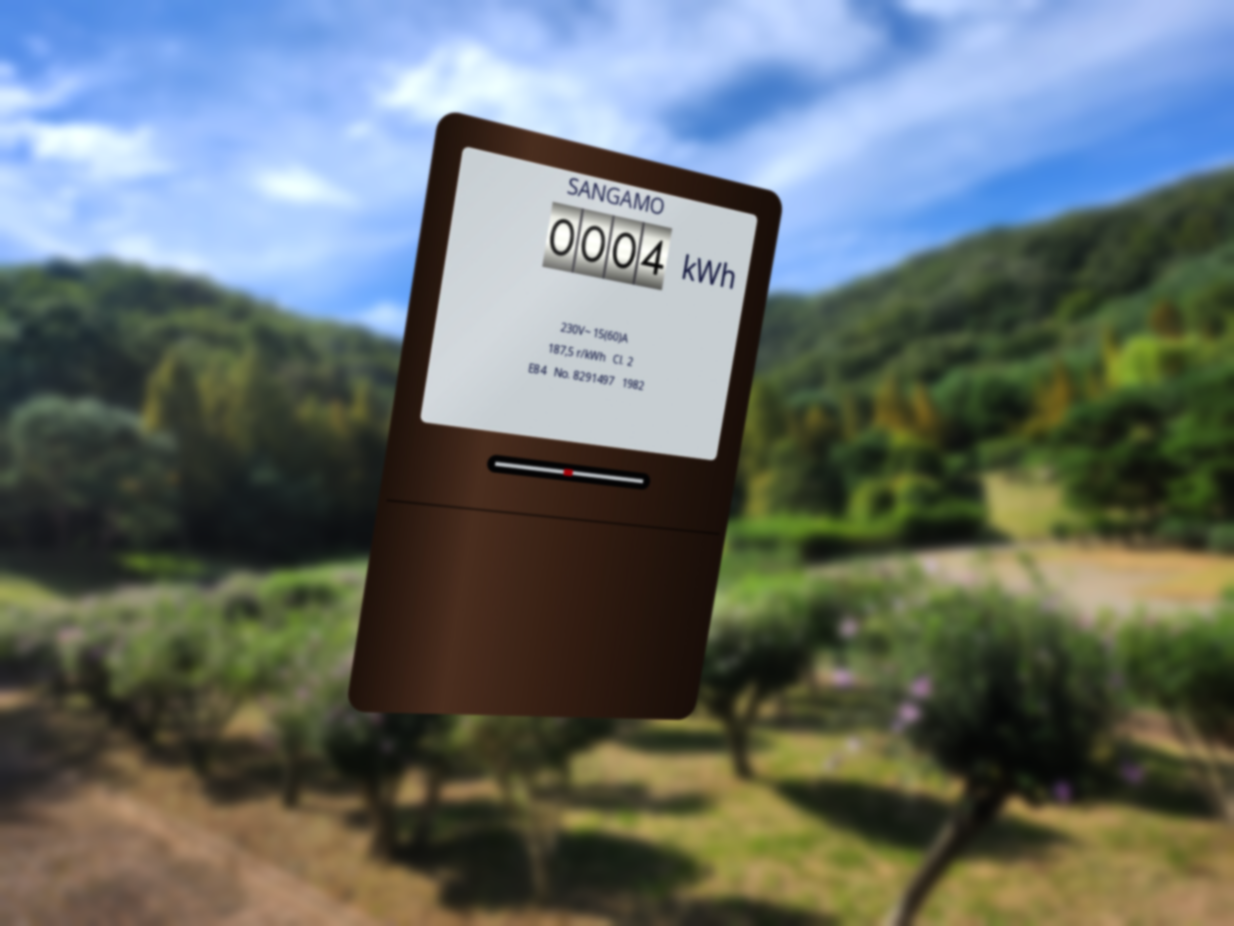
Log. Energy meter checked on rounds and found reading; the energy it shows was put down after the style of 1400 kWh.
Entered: 4 kWh
